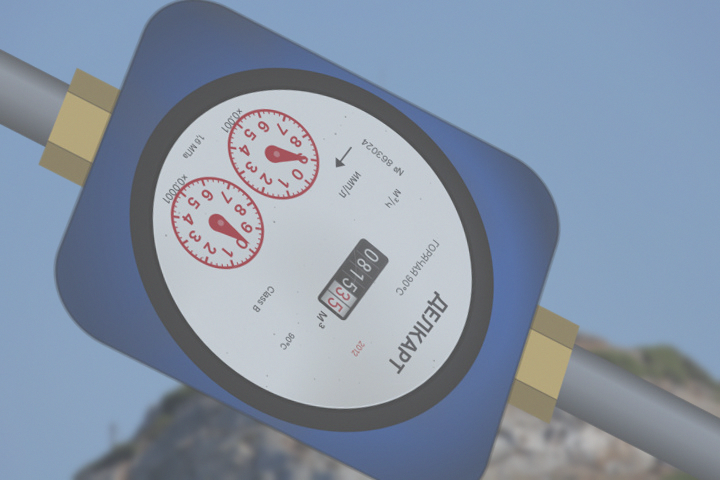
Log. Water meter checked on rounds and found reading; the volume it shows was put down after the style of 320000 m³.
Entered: 815.3589 m³
